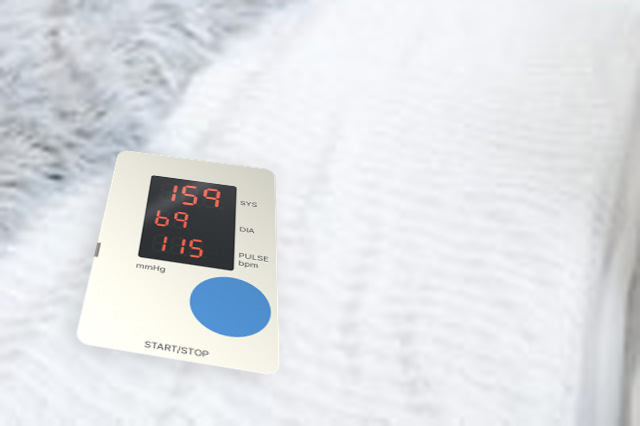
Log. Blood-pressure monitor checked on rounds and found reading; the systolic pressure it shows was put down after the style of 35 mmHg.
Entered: 159 mmHg
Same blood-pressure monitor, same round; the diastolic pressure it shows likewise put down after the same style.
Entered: 69 mmHg
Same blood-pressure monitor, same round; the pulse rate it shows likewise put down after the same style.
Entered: 115 bpm
